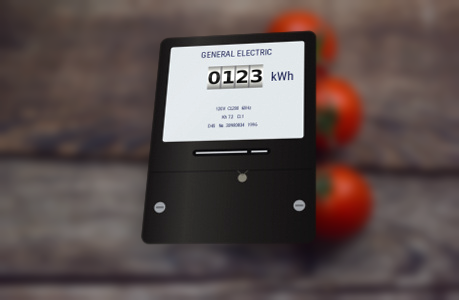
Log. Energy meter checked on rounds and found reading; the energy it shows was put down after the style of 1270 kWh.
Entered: 123 kWh
